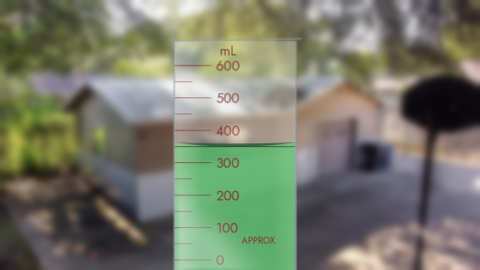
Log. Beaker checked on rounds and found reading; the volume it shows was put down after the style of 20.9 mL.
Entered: 350 mL
